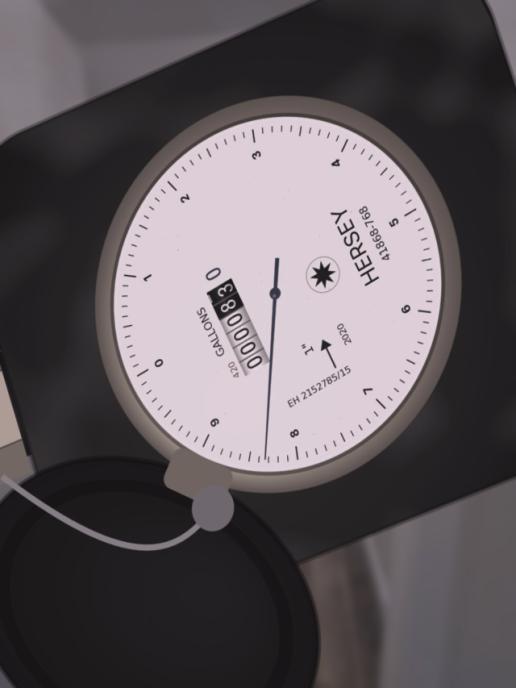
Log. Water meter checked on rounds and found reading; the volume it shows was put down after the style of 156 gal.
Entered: 828.3 gal
